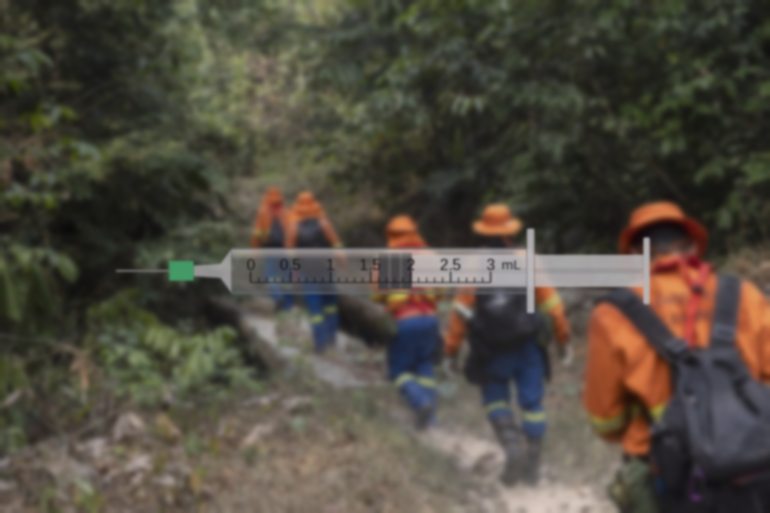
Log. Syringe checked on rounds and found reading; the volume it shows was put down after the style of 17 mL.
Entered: 1.6 mL
